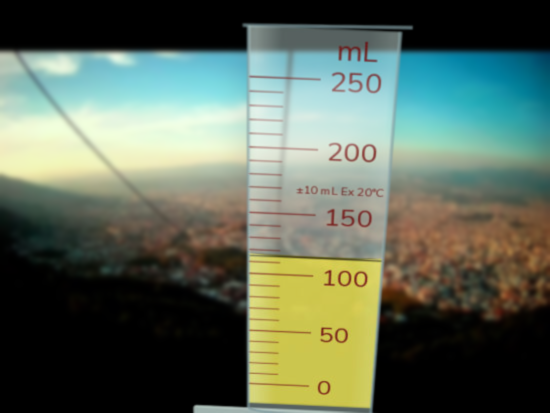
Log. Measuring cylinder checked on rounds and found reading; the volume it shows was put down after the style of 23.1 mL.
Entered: 115 mL
